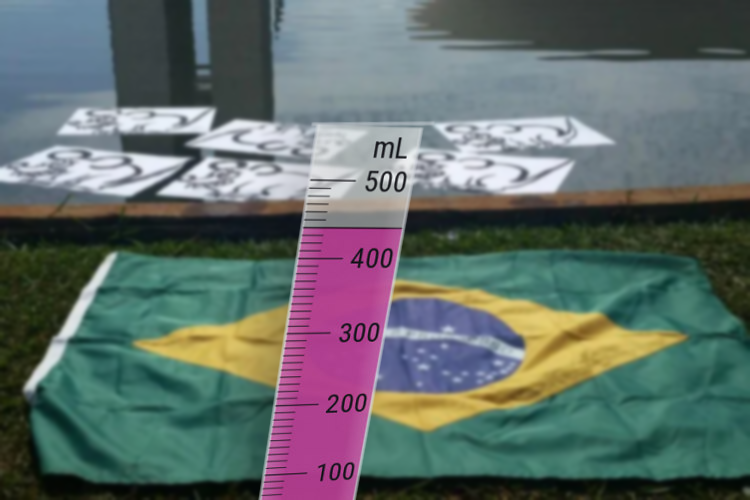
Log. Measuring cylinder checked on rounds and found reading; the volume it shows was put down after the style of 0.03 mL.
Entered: 440 mL
